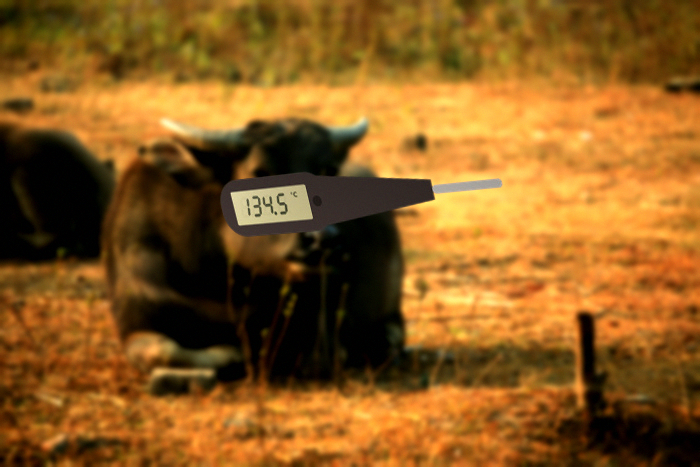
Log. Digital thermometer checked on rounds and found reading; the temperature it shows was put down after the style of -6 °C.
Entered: 134.5 °C
